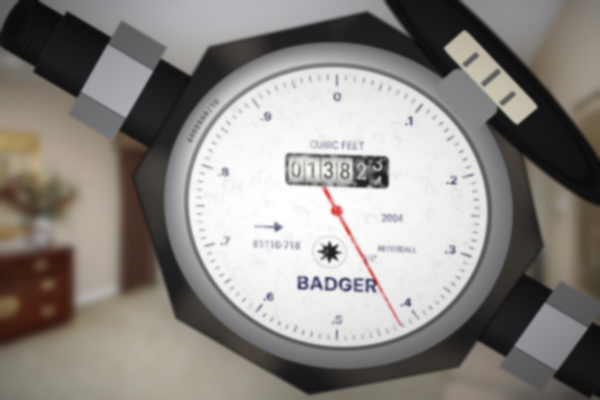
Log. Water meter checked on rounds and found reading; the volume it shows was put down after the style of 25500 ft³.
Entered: 13823.42 ft³
